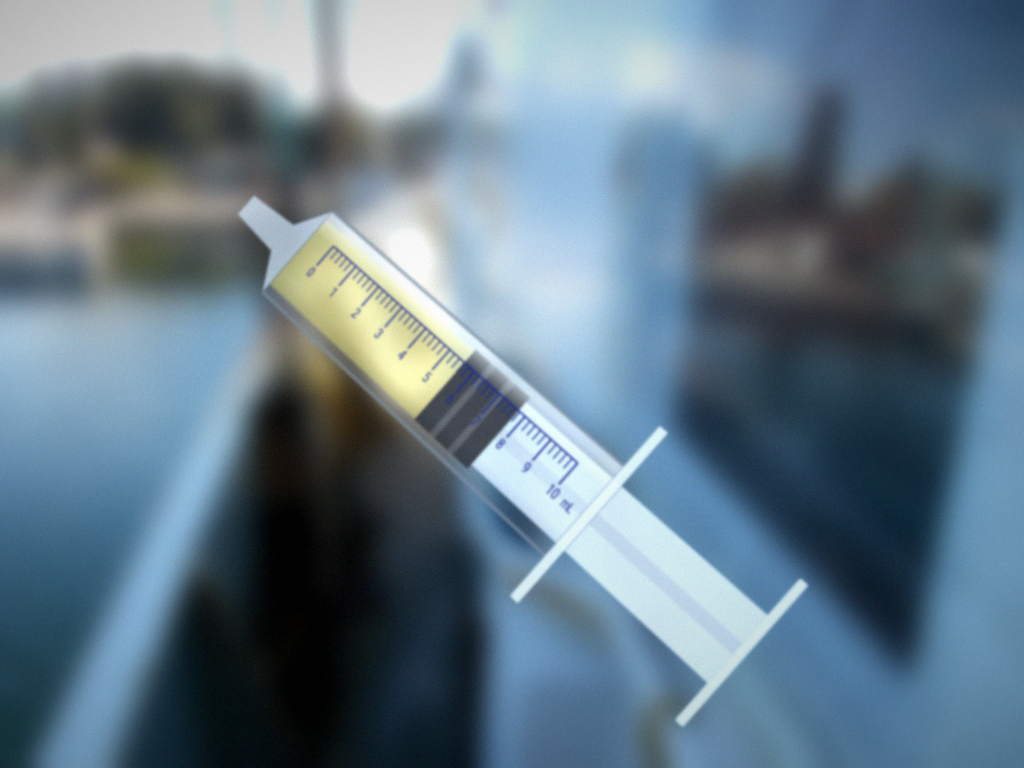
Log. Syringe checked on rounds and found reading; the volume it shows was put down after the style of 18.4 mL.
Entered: 5.6 mL
